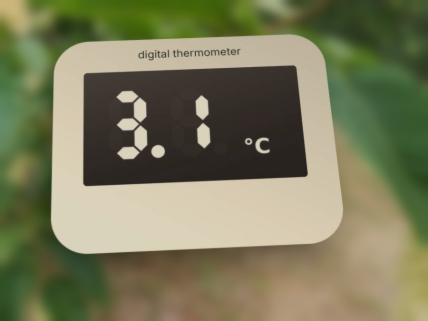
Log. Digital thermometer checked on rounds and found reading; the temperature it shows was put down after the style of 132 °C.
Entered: 3.1 °C
